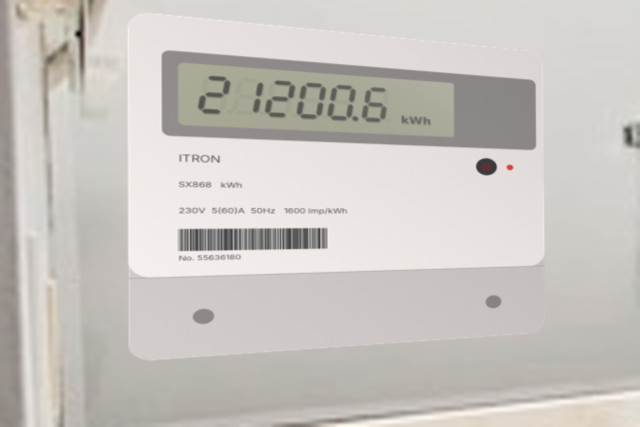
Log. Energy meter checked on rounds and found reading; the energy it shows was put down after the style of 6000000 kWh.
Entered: 21200.6 kWh
